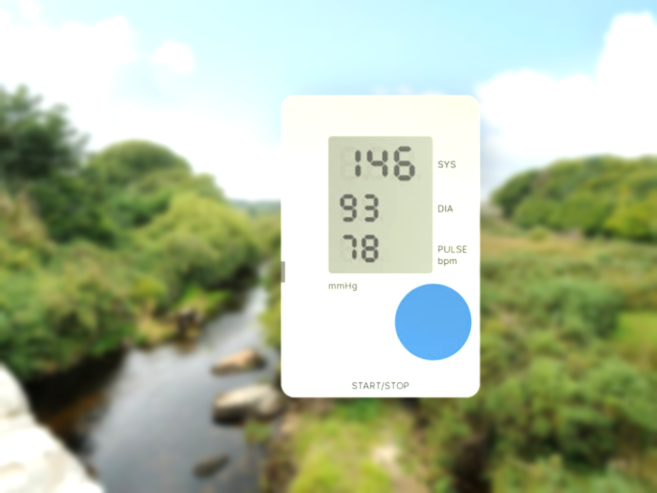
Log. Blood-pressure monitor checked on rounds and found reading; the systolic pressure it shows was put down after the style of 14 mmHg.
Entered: 146 mmHg
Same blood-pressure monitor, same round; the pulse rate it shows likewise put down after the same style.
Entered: 78 bpm
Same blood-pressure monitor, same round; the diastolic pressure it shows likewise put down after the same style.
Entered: 93 mmHg
